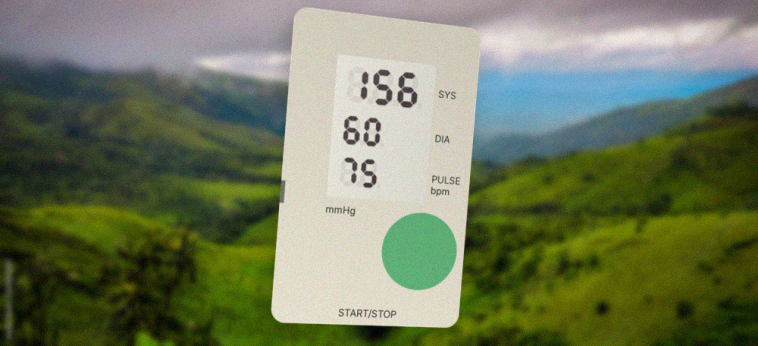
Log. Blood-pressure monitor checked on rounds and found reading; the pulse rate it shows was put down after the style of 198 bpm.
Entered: 75 bpm
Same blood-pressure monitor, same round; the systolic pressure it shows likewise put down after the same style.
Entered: 156 mmHg
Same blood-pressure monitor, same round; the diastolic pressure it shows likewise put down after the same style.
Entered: 60 mmHg
